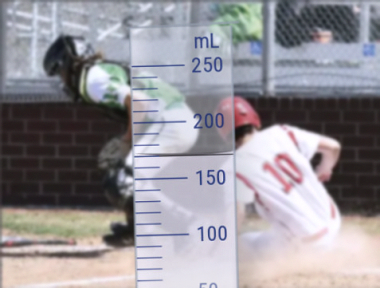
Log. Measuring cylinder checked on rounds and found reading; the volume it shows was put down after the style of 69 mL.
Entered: 170 mL
